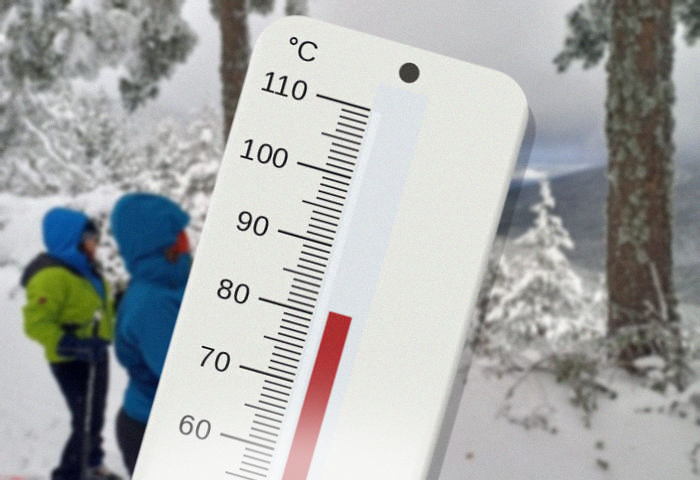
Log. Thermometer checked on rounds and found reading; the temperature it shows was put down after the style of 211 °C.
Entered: 81 °C
